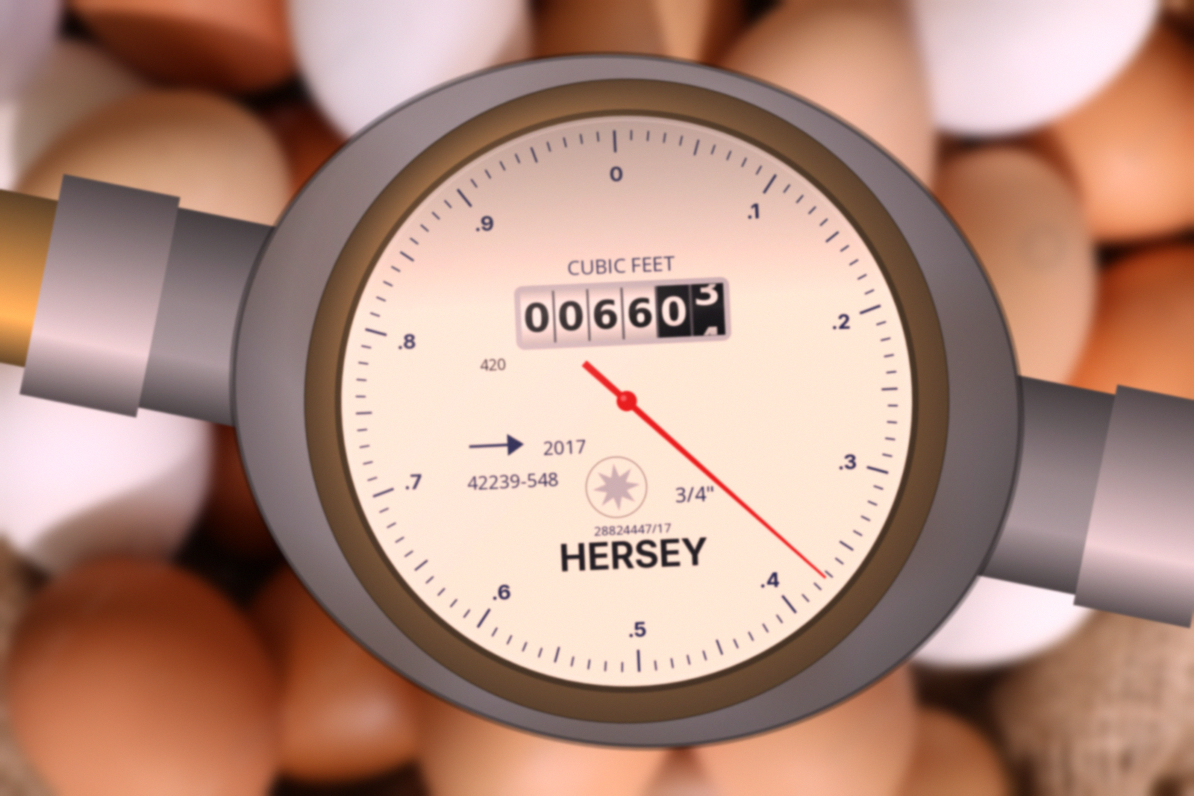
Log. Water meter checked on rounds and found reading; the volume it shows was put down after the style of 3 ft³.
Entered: 6603.37 ft³
